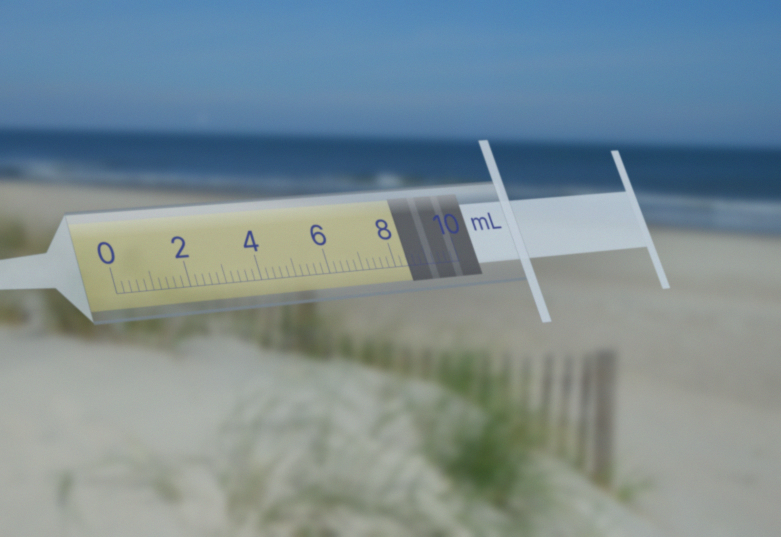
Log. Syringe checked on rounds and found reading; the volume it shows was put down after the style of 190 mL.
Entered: 8.4 mL
